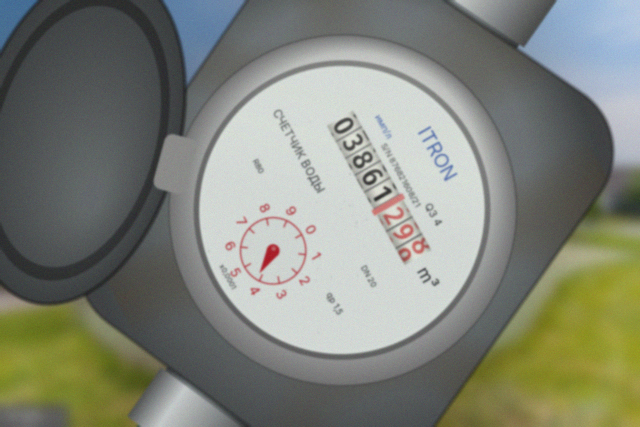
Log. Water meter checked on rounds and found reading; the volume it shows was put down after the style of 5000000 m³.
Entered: 3861.2984 m³
